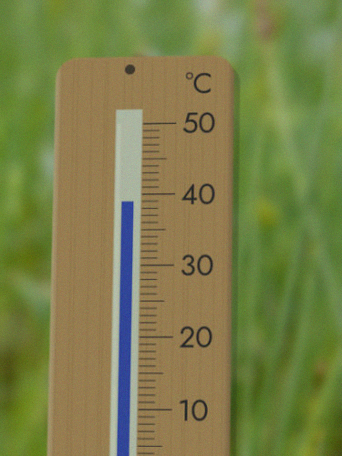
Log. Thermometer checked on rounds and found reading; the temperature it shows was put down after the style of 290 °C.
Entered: 39 °C
